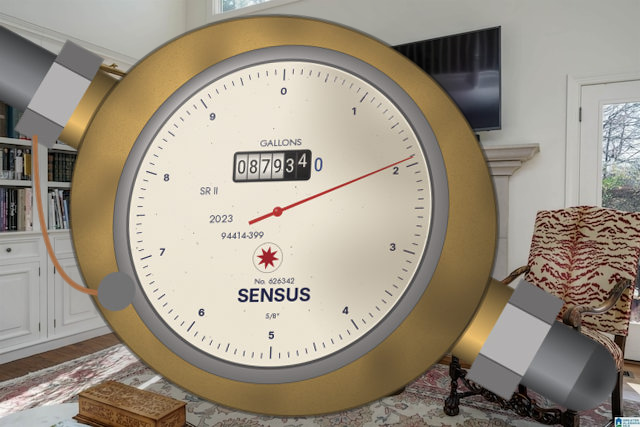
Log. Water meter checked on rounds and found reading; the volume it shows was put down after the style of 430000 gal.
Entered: 879341.9 gal
